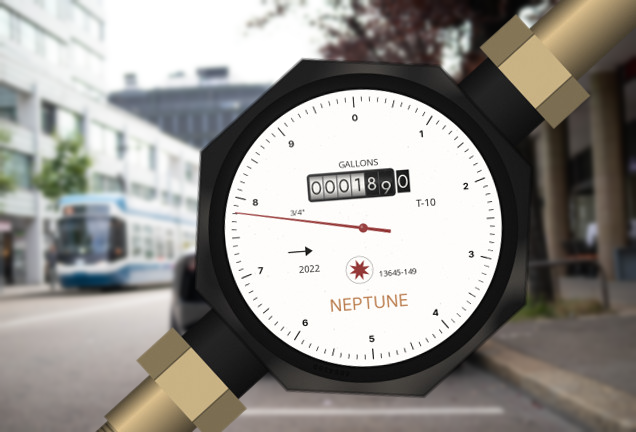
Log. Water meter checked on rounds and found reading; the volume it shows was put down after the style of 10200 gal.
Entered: 1887.8 gal
